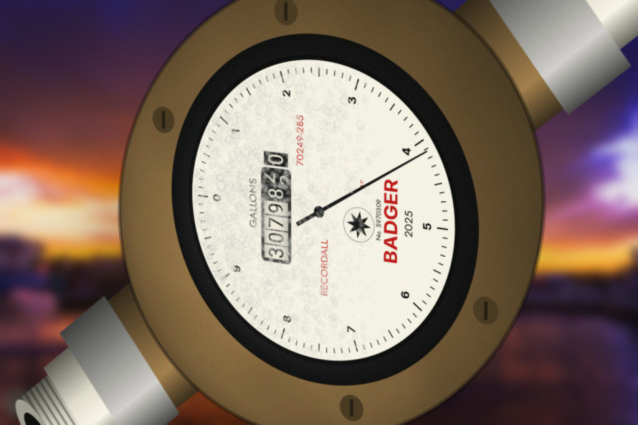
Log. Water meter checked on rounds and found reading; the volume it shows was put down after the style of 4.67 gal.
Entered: 3079824.1 gal
